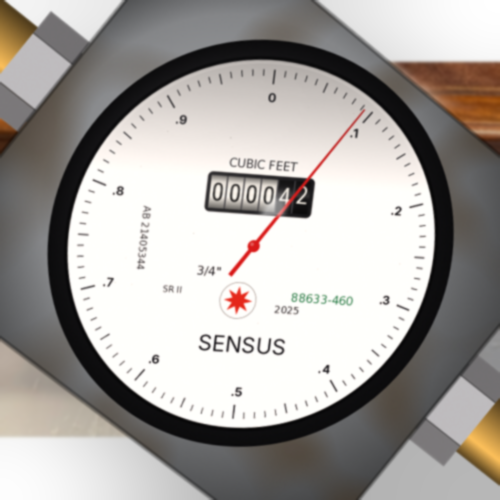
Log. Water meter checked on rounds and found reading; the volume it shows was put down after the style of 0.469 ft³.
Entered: 42.09 ft³
